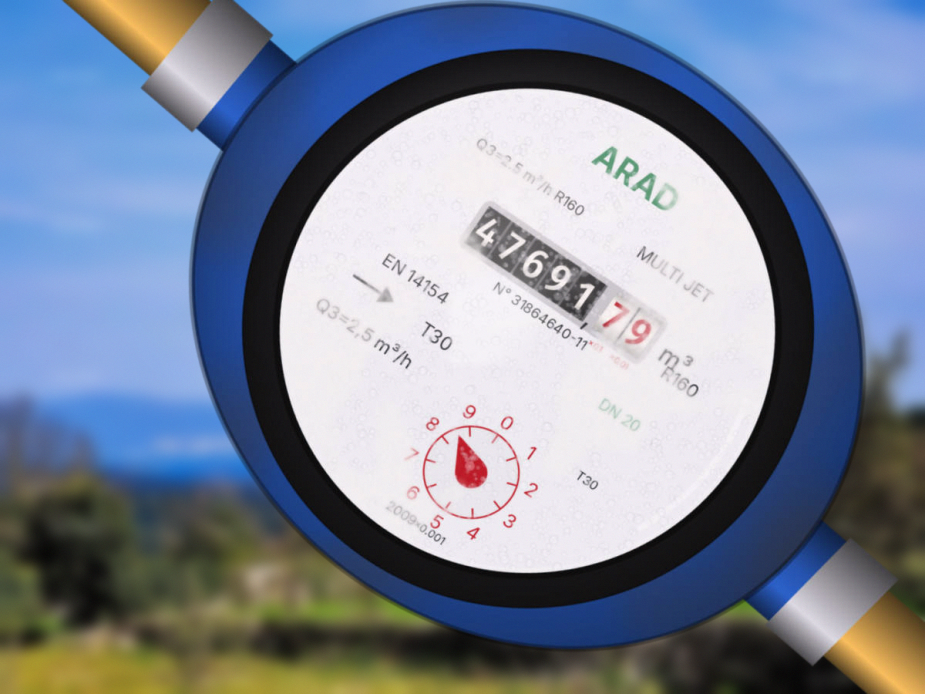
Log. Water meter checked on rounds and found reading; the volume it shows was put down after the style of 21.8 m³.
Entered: 47691.798 m³
